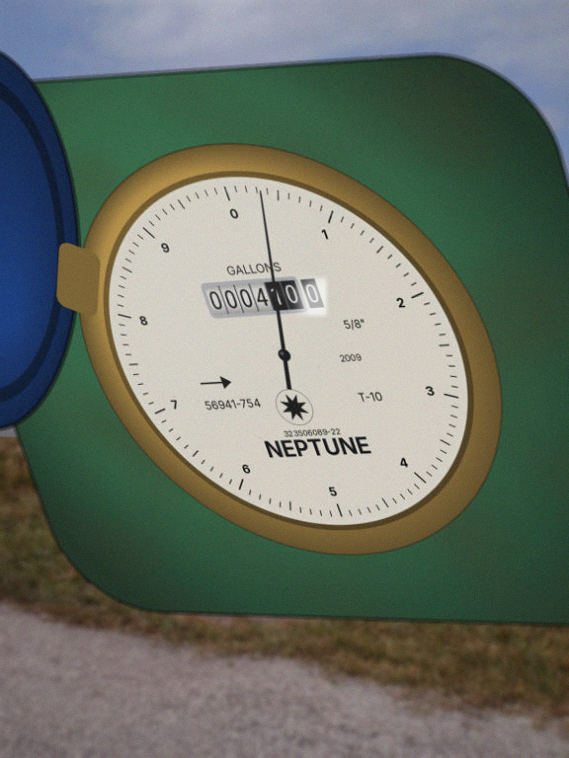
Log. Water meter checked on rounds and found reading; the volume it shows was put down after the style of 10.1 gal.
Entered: 4100.3 gal
